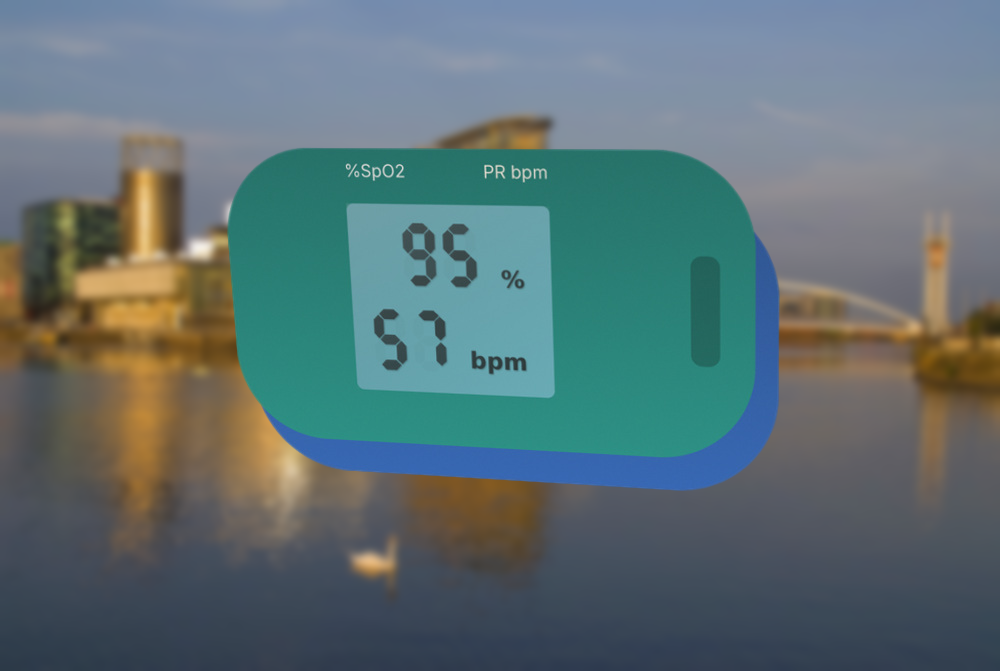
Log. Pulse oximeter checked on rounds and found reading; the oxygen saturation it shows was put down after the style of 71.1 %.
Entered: 95 %
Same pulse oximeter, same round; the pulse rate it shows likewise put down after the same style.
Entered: 57 bpm
